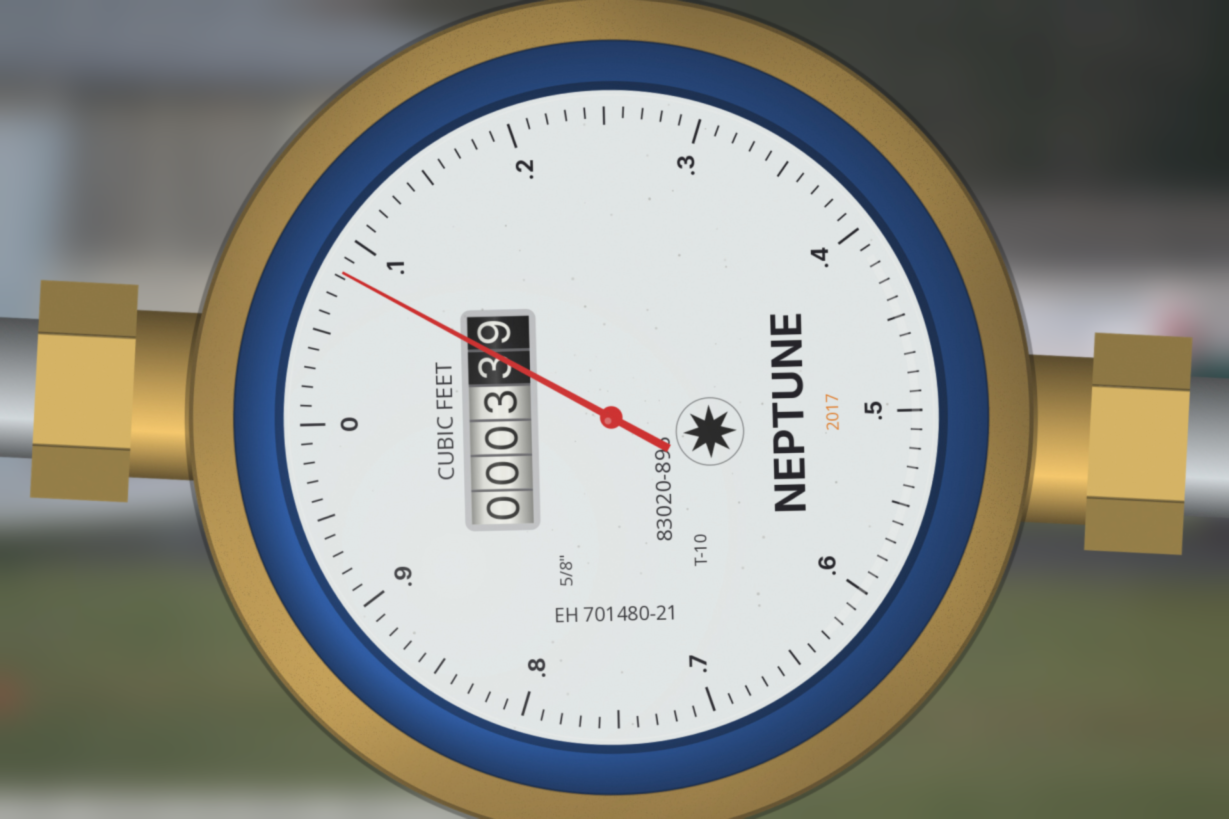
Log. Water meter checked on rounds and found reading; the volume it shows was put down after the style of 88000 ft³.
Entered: 339.08 ft³
